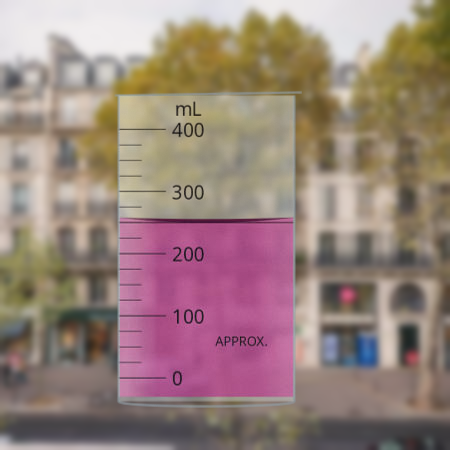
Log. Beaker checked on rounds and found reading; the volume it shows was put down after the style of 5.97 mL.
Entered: 250 mL
